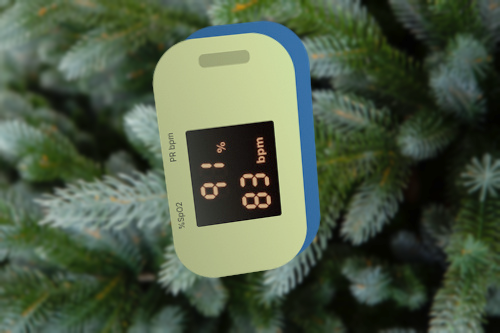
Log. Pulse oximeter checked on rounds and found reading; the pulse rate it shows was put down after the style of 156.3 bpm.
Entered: 83 bpm
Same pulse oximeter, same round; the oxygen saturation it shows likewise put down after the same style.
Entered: 91 %
